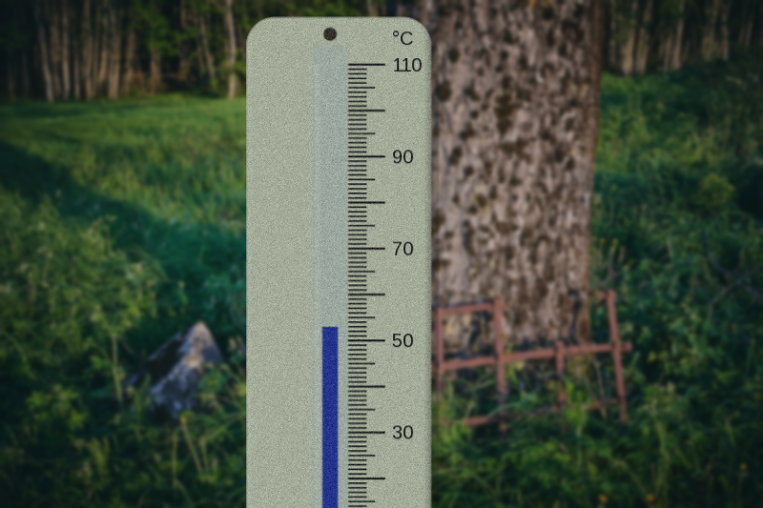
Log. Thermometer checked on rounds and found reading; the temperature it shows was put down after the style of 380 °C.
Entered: 53 °C
